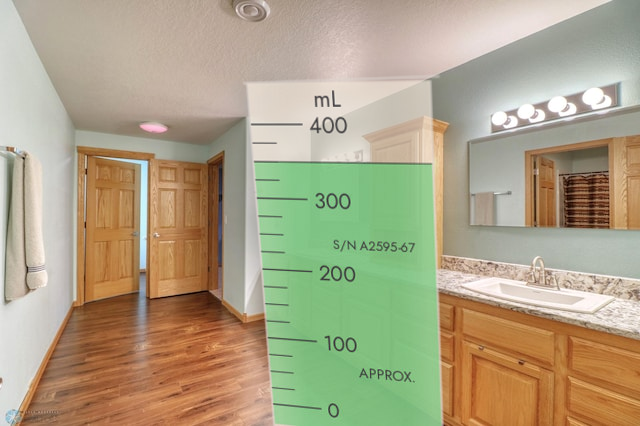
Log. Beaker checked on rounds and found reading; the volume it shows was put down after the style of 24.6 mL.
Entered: 350 mL
